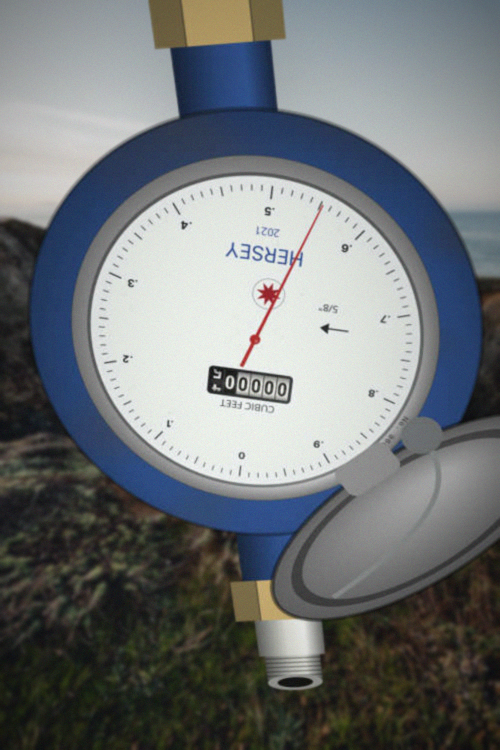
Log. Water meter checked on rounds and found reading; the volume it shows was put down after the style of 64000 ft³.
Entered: 4.55 ft³
